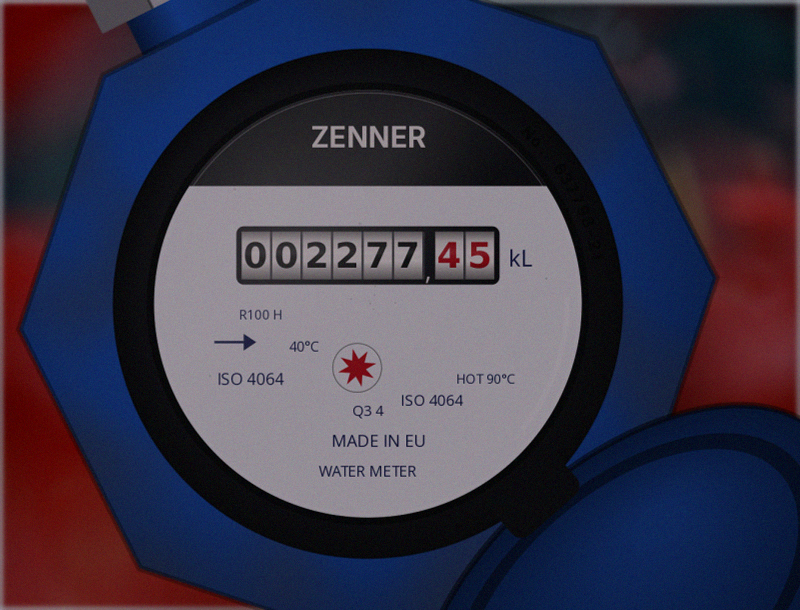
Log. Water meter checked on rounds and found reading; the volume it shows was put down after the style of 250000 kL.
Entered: 2277.45 kL
